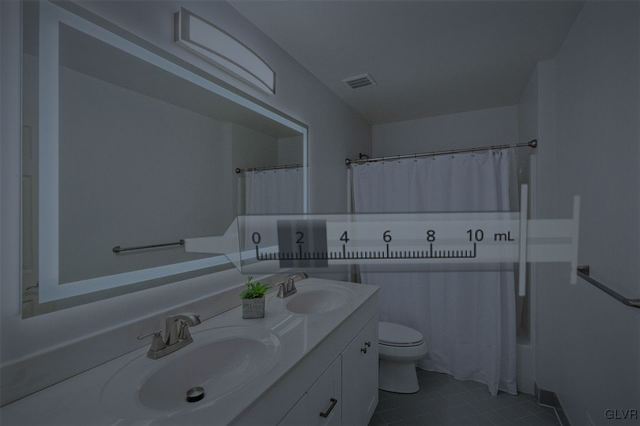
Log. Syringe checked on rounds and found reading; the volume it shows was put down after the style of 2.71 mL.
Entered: 1 mL
